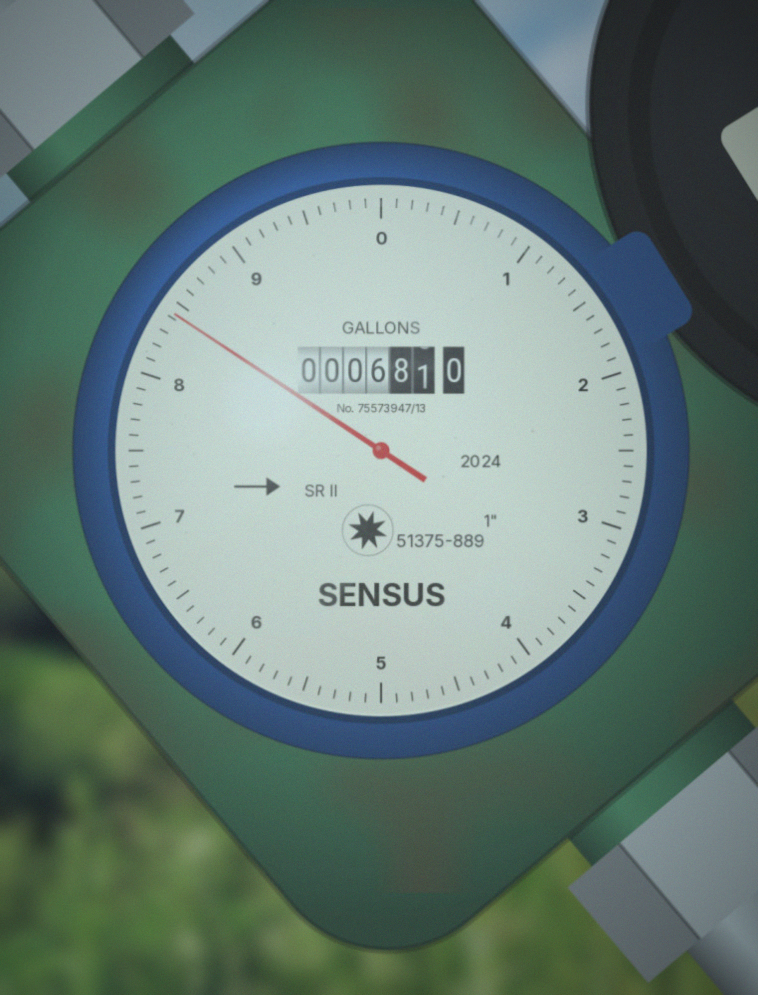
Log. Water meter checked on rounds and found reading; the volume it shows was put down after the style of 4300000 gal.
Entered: 6808.4 gal
